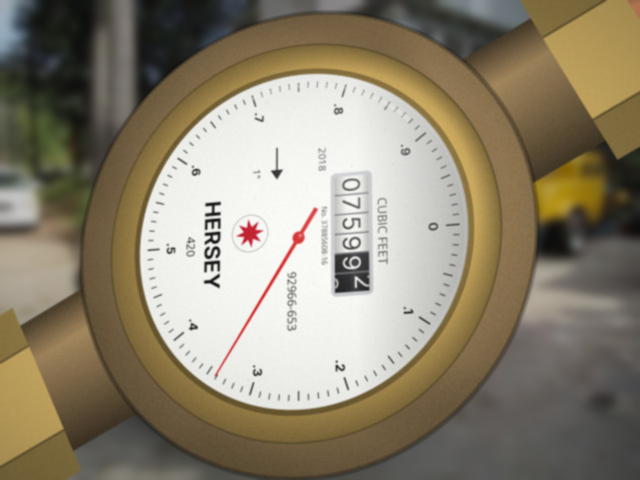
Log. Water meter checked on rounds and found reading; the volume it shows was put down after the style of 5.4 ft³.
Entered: 75992.34 ft³
